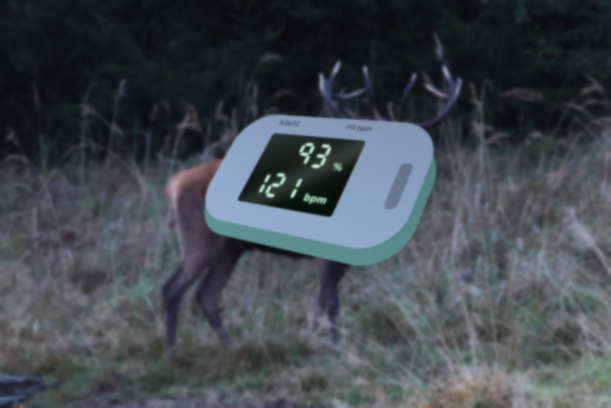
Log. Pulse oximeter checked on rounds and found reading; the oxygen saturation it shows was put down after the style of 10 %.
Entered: 93 %
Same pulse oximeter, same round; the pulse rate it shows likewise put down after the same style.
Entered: 121 bpm
